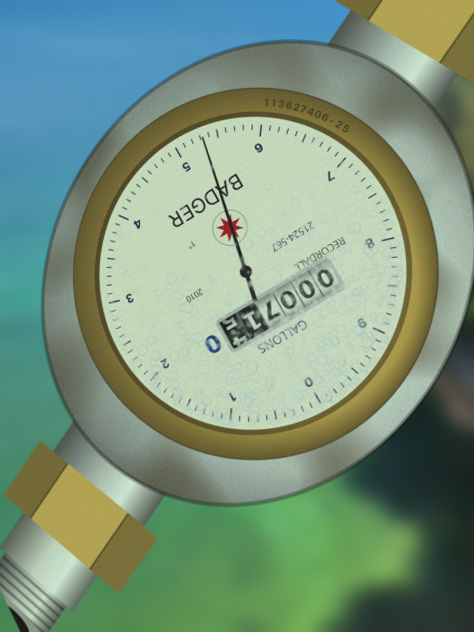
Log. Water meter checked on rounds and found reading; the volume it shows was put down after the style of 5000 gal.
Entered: 7145.3 gal
